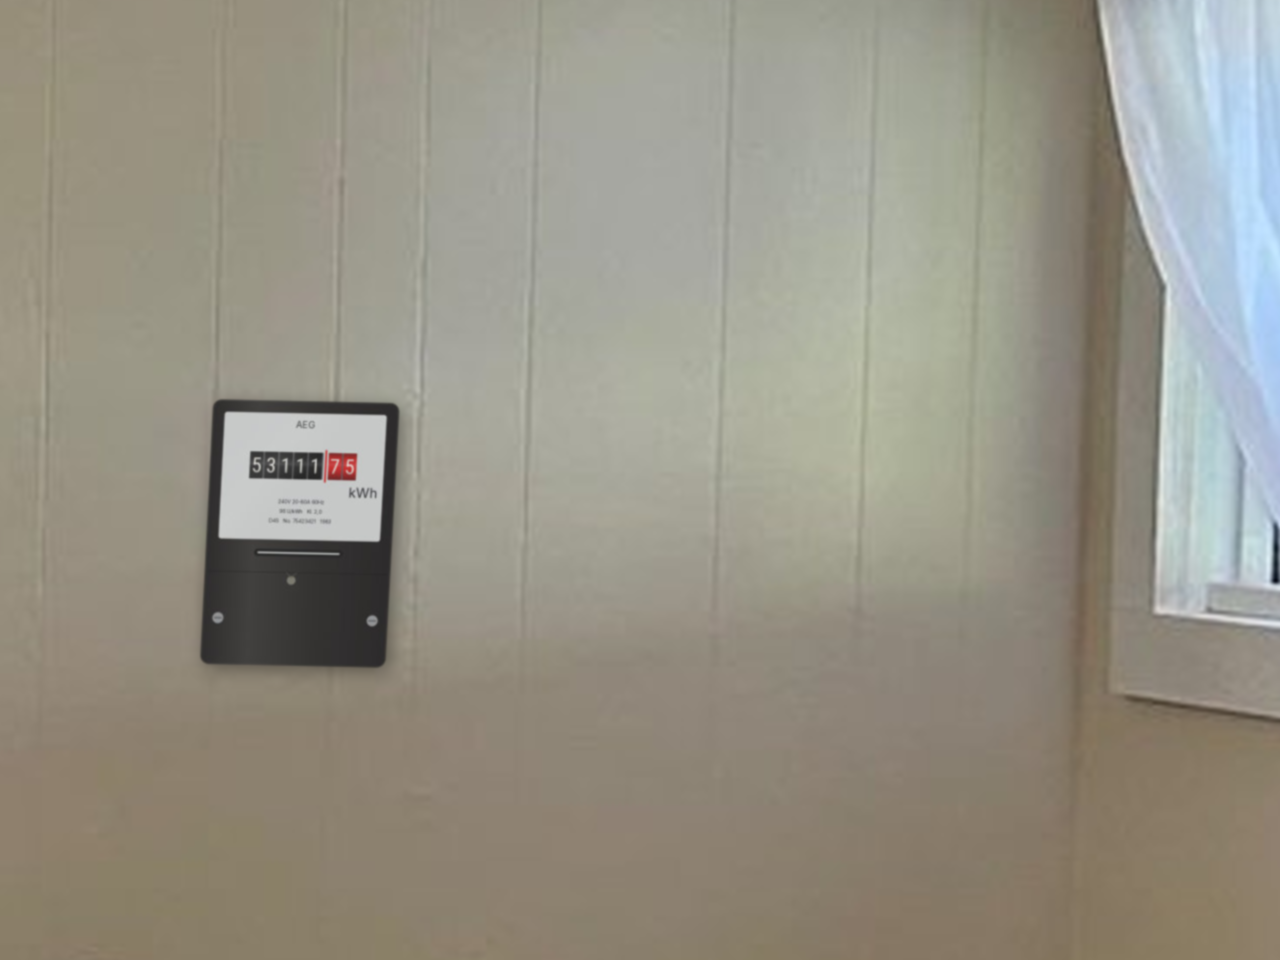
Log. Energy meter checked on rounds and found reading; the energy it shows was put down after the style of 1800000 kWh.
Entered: 53111.75 kWh
